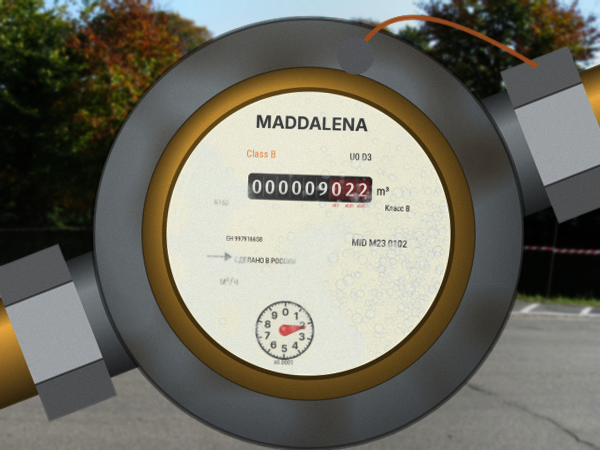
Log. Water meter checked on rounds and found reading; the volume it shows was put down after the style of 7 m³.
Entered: 9.0222 m³
